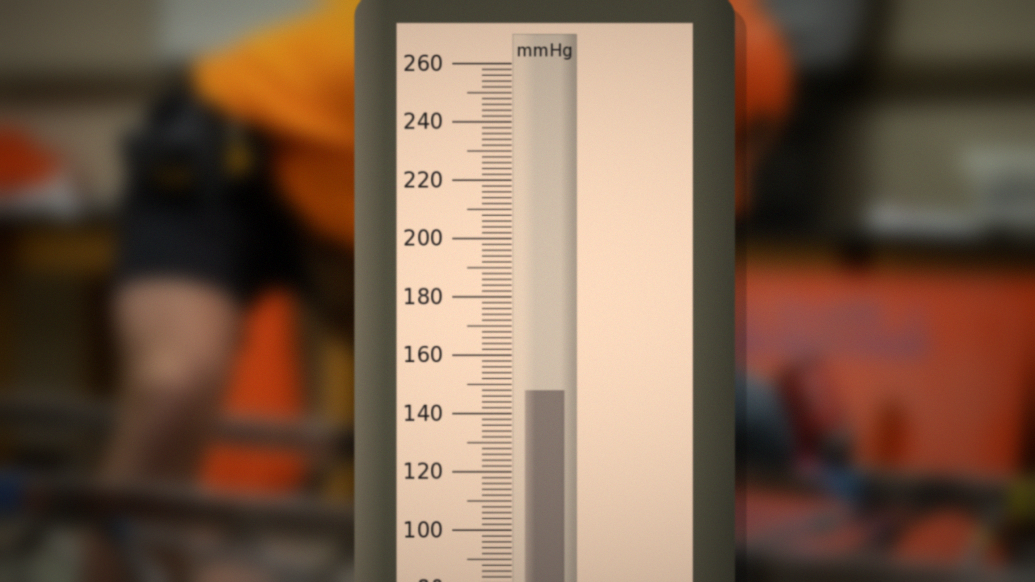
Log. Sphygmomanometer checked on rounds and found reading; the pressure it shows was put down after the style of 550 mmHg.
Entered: 148 mmHg
